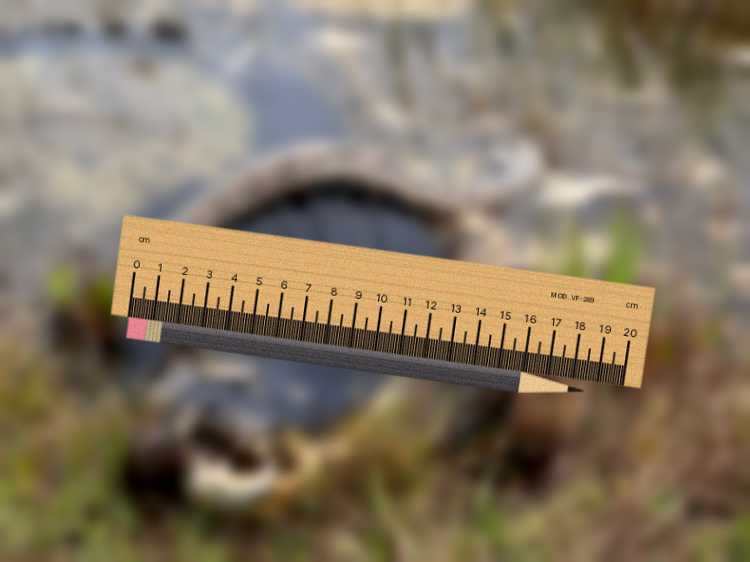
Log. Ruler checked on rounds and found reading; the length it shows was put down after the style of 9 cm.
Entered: 18.5 cm
